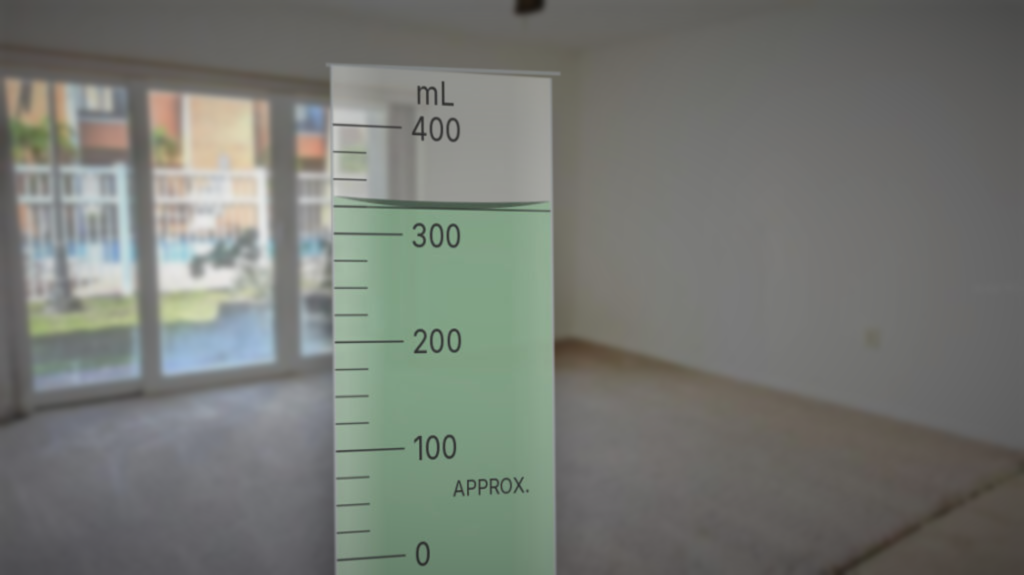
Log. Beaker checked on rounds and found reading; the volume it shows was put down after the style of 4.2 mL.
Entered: 325 mL
